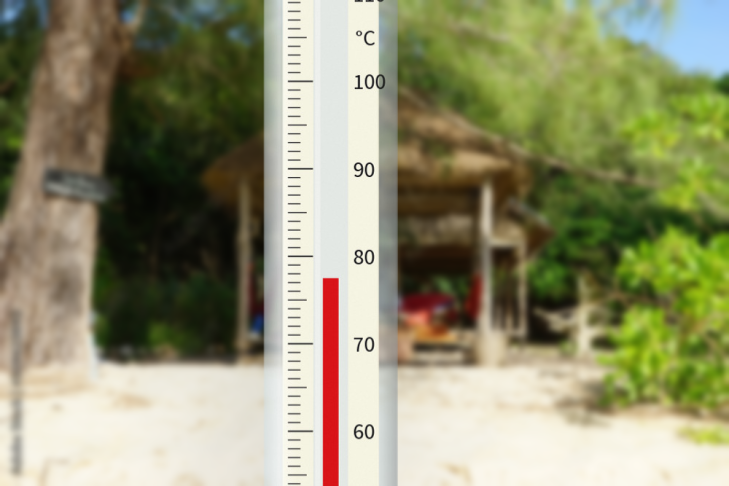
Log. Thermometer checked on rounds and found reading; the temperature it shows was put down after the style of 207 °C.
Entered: 77.5 °C
